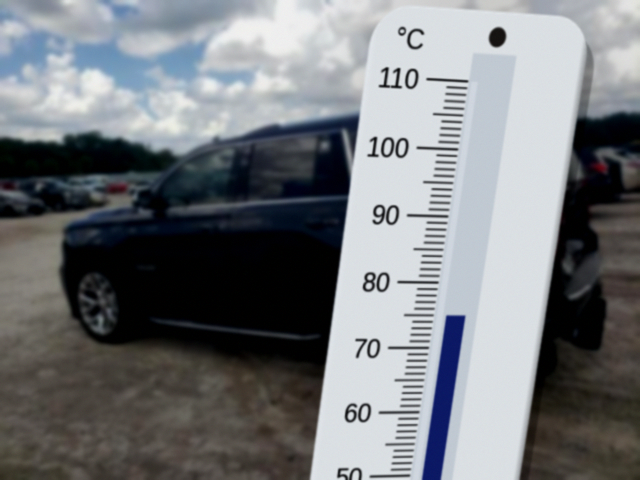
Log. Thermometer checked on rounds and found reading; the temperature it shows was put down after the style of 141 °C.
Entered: 75 °C
